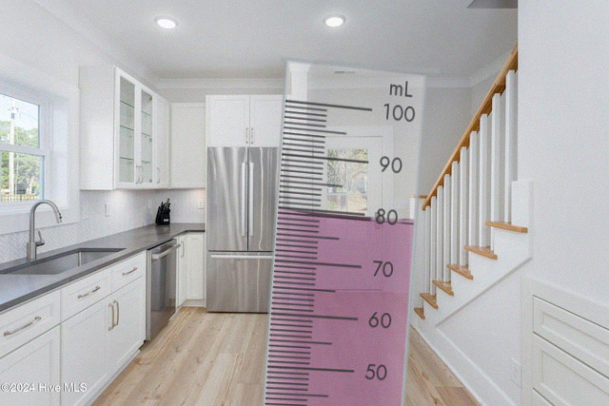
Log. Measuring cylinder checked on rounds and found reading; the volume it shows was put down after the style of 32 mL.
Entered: 79 mL
